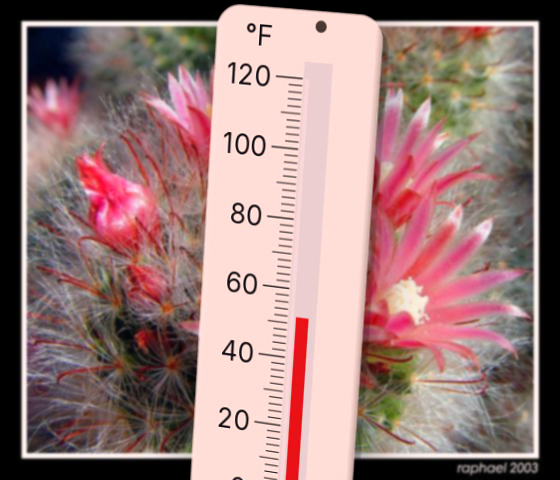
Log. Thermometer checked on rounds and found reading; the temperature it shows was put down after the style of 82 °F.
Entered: 52 °F
